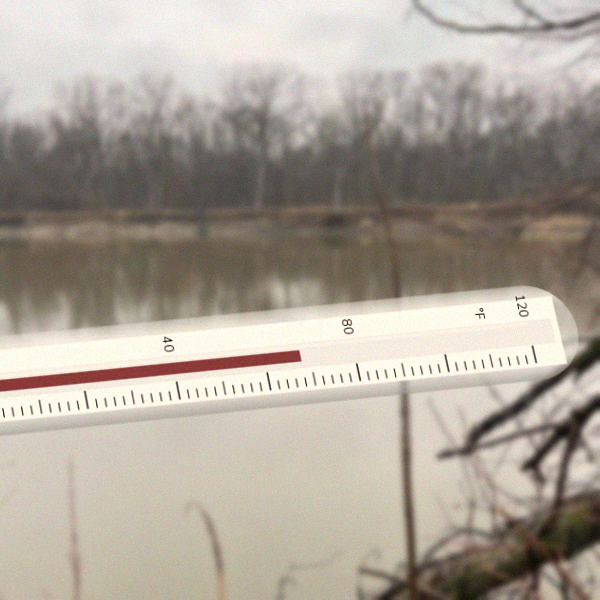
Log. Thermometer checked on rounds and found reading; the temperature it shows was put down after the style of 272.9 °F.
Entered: 68 °F
